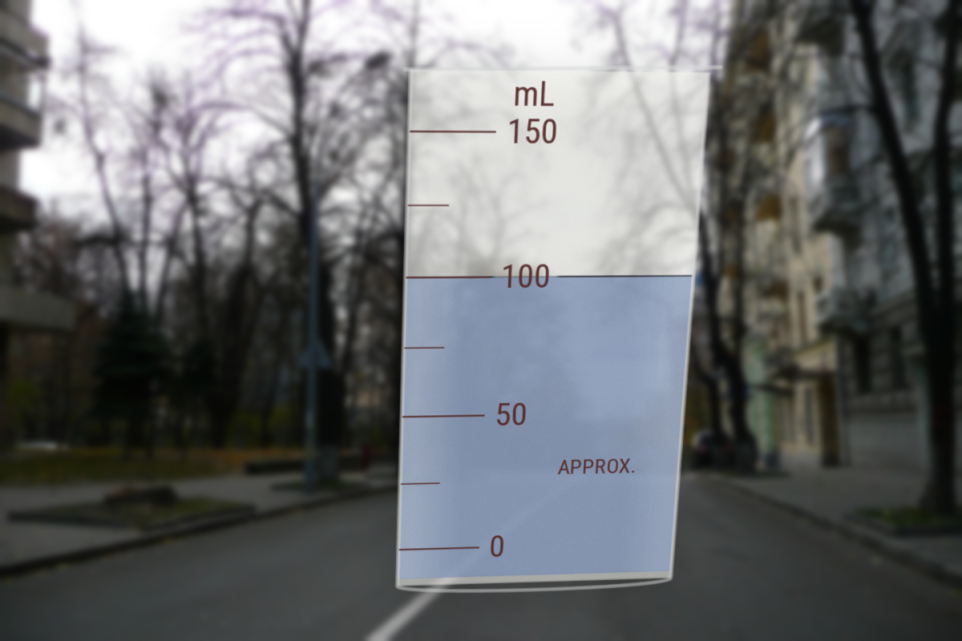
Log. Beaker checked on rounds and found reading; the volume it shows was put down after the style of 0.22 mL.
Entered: 100 mL
